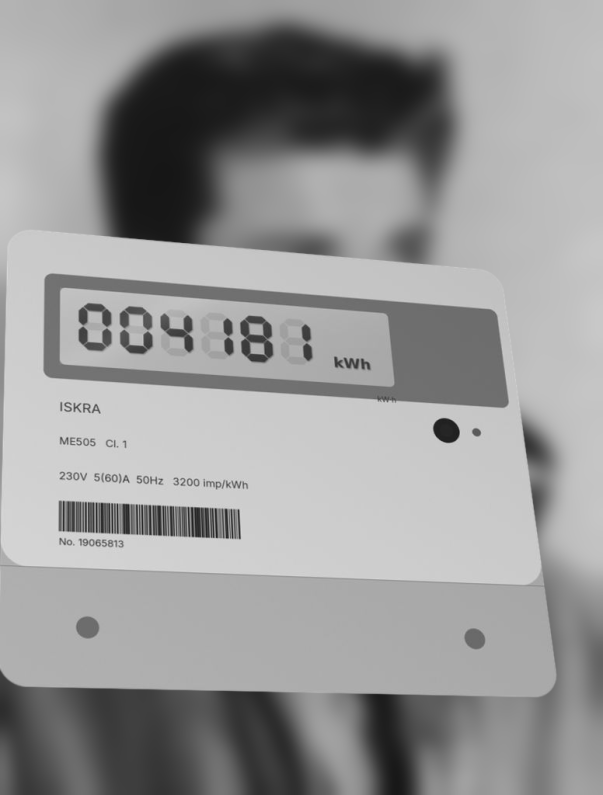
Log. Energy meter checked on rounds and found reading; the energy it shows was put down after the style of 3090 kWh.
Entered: 4181 kWh
